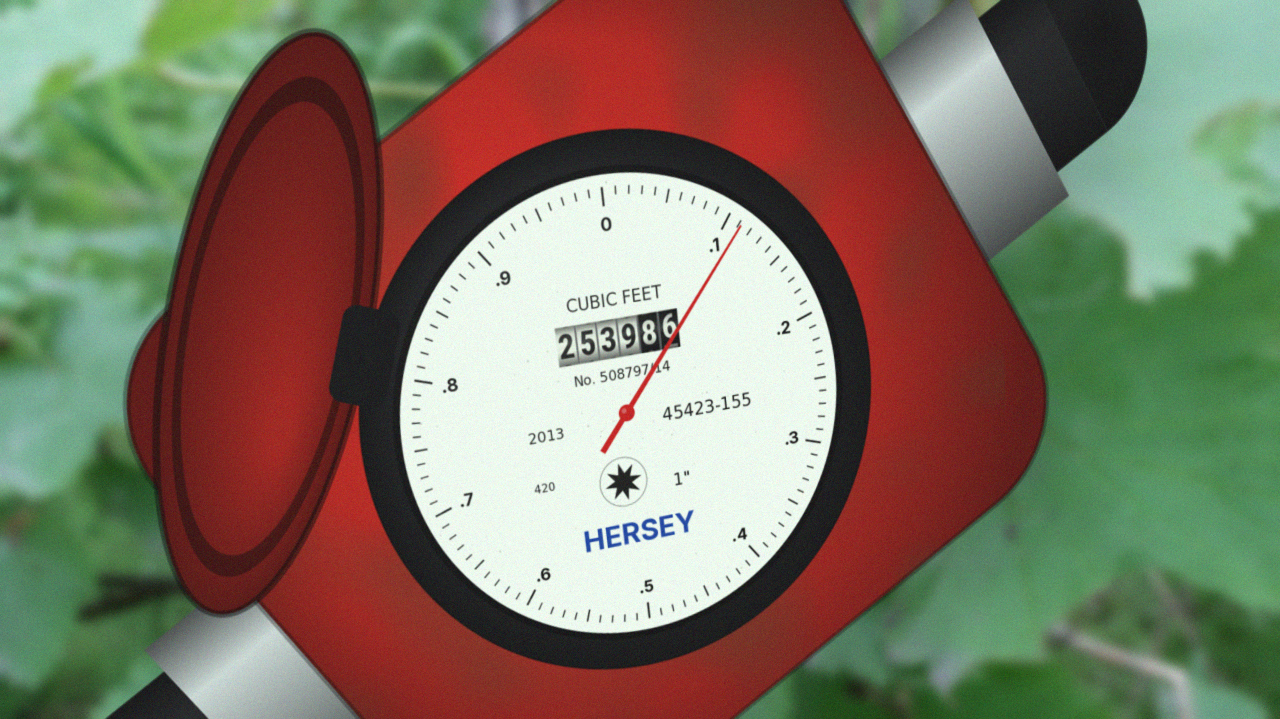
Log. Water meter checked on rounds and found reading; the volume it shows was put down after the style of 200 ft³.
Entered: 253986.11 ft³
